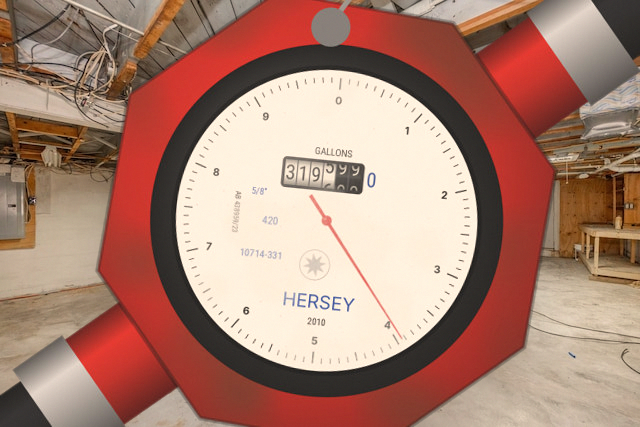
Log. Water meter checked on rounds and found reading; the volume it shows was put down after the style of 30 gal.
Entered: 3195993.9 gal
